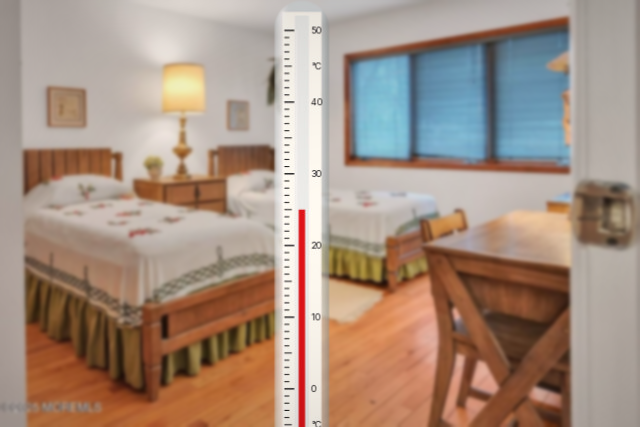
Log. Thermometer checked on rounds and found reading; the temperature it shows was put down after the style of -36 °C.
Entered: 25 °C
